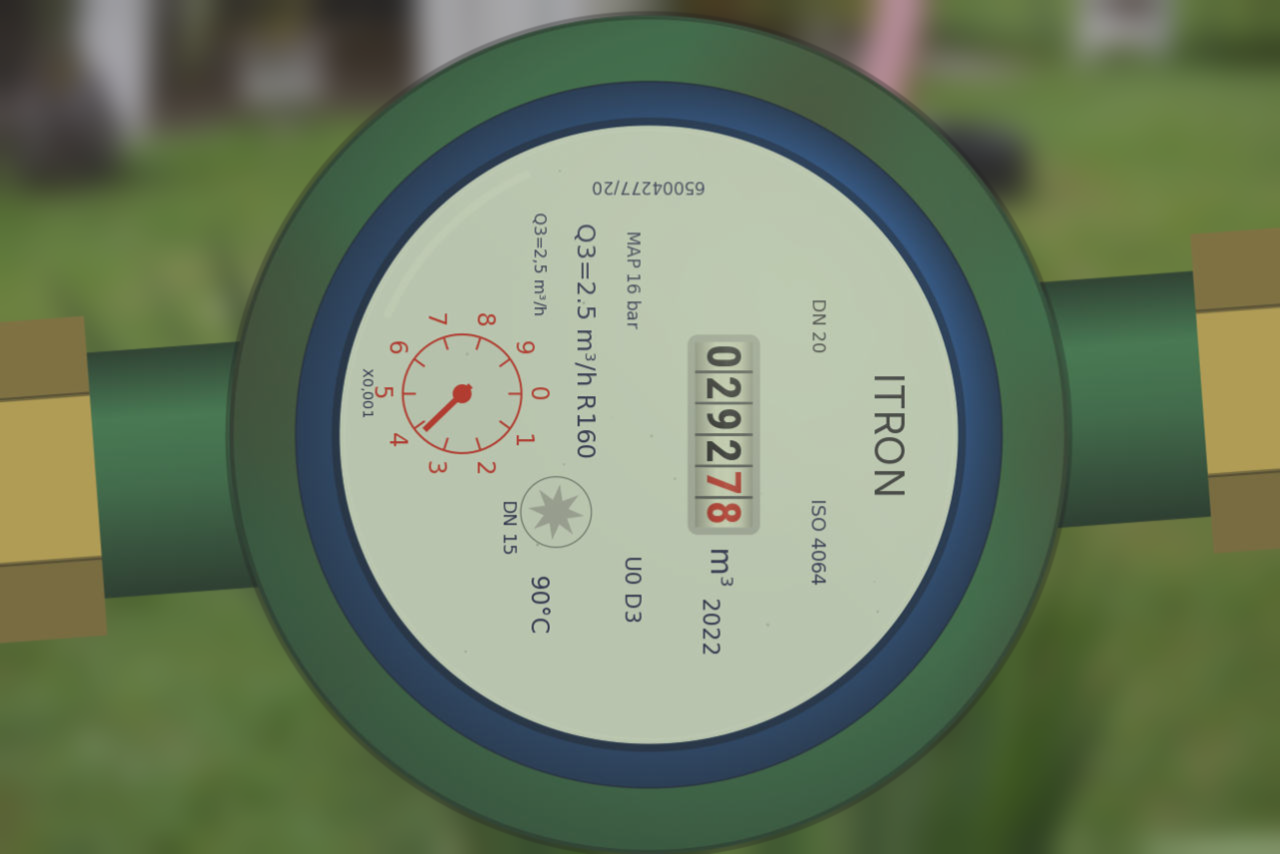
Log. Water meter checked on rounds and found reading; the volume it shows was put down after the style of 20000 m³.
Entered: 292.783 m³
